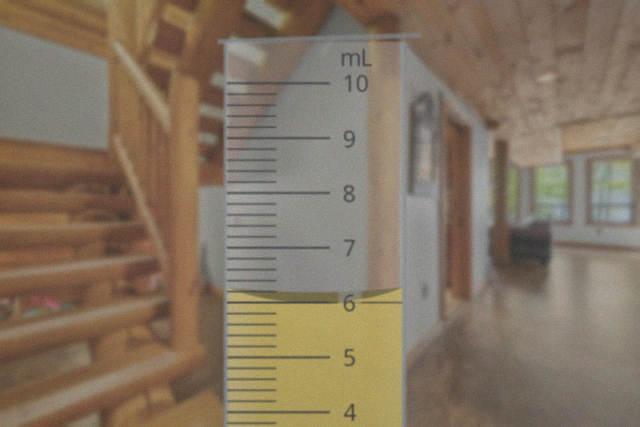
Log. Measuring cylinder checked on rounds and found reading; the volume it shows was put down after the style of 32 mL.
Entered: 6 mL
